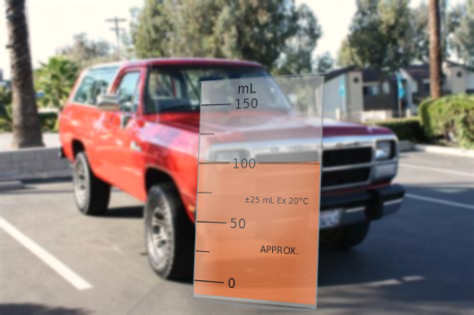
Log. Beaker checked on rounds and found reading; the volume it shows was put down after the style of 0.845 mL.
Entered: 100 mL
